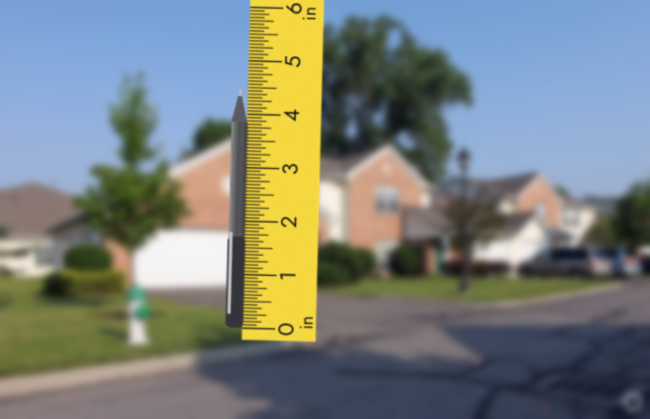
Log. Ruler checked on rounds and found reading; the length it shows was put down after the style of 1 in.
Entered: 4.5 in
